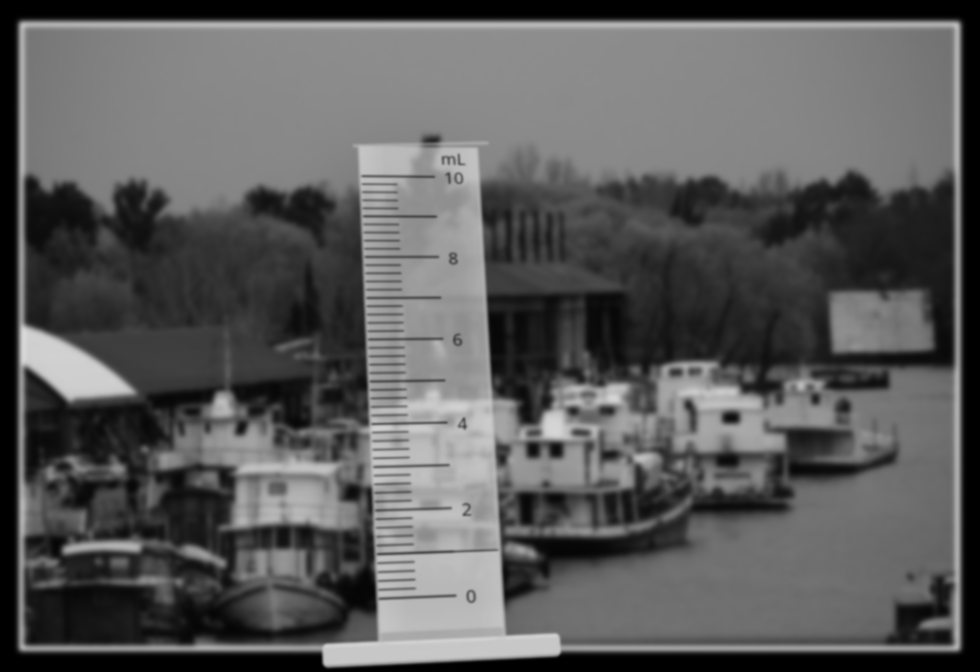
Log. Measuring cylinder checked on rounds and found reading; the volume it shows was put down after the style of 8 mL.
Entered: 1 mL
